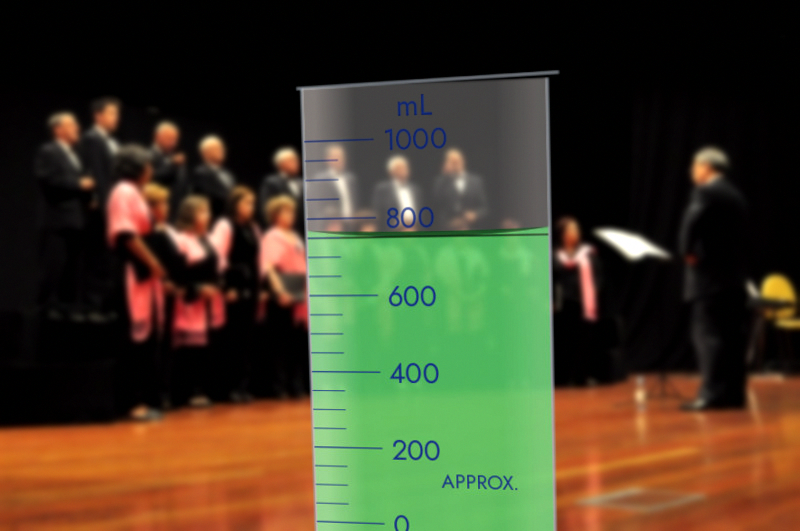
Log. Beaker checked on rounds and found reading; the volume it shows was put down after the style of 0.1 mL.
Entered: 750 mL
